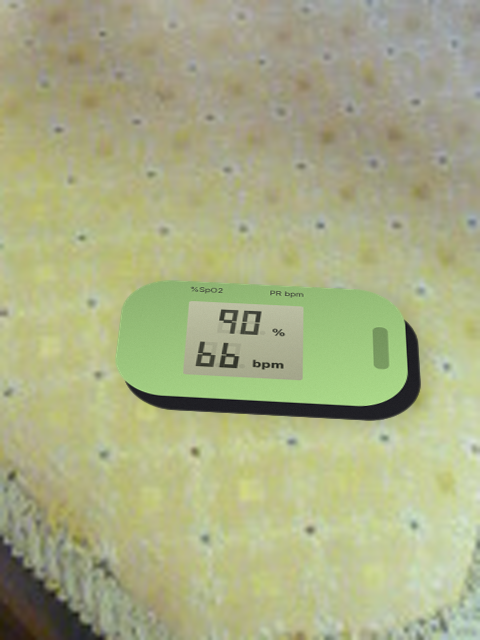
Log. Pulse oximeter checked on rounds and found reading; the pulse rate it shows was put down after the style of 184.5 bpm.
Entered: 66 bpm
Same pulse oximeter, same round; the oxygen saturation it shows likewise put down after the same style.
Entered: 90 %
